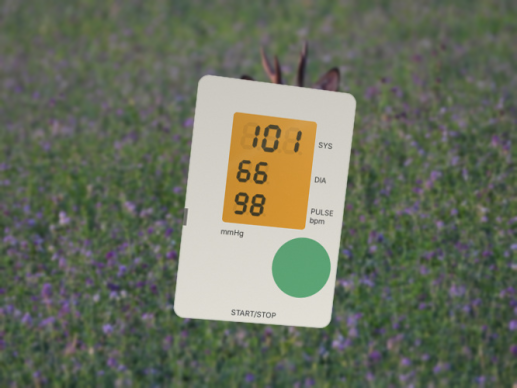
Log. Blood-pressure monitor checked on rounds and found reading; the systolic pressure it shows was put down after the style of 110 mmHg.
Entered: 101 mmHg
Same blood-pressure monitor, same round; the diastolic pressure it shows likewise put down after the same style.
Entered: 66 mmHg
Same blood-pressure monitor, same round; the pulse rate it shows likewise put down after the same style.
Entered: 98 bpm
